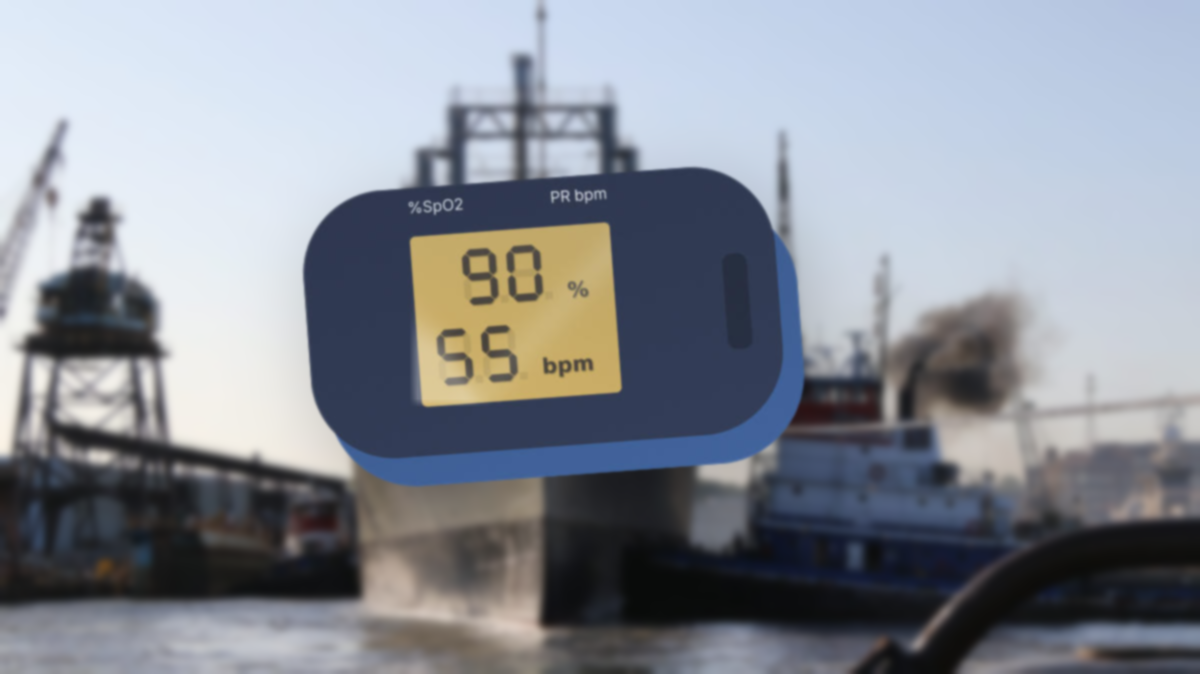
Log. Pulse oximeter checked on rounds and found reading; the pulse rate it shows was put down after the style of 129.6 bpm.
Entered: 55 bpm
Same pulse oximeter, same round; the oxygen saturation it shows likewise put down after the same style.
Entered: 90 %
